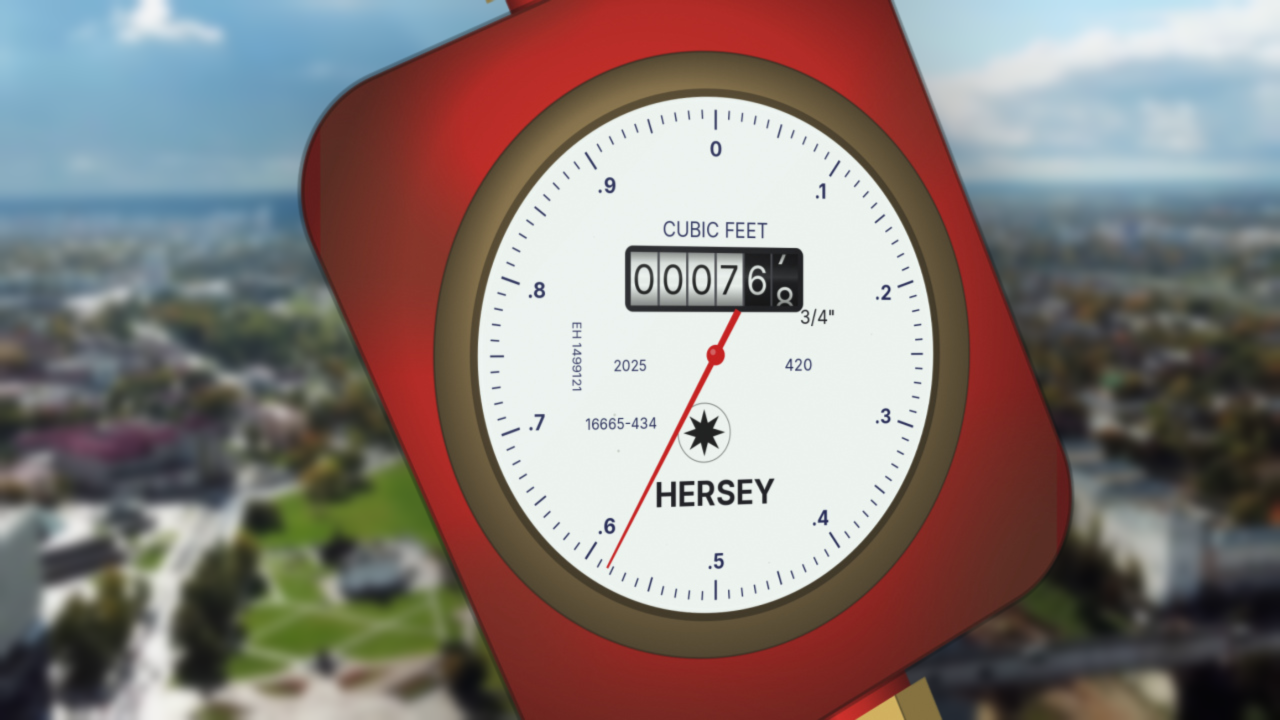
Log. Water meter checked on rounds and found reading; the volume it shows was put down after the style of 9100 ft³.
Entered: 767.58 ft³
